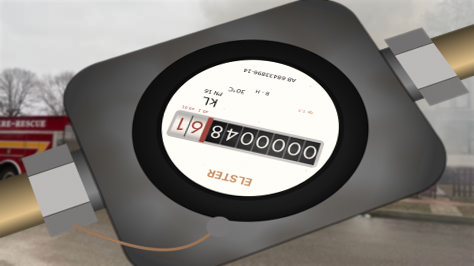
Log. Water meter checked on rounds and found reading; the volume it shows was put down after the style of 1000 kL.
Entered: 48.61 kL
